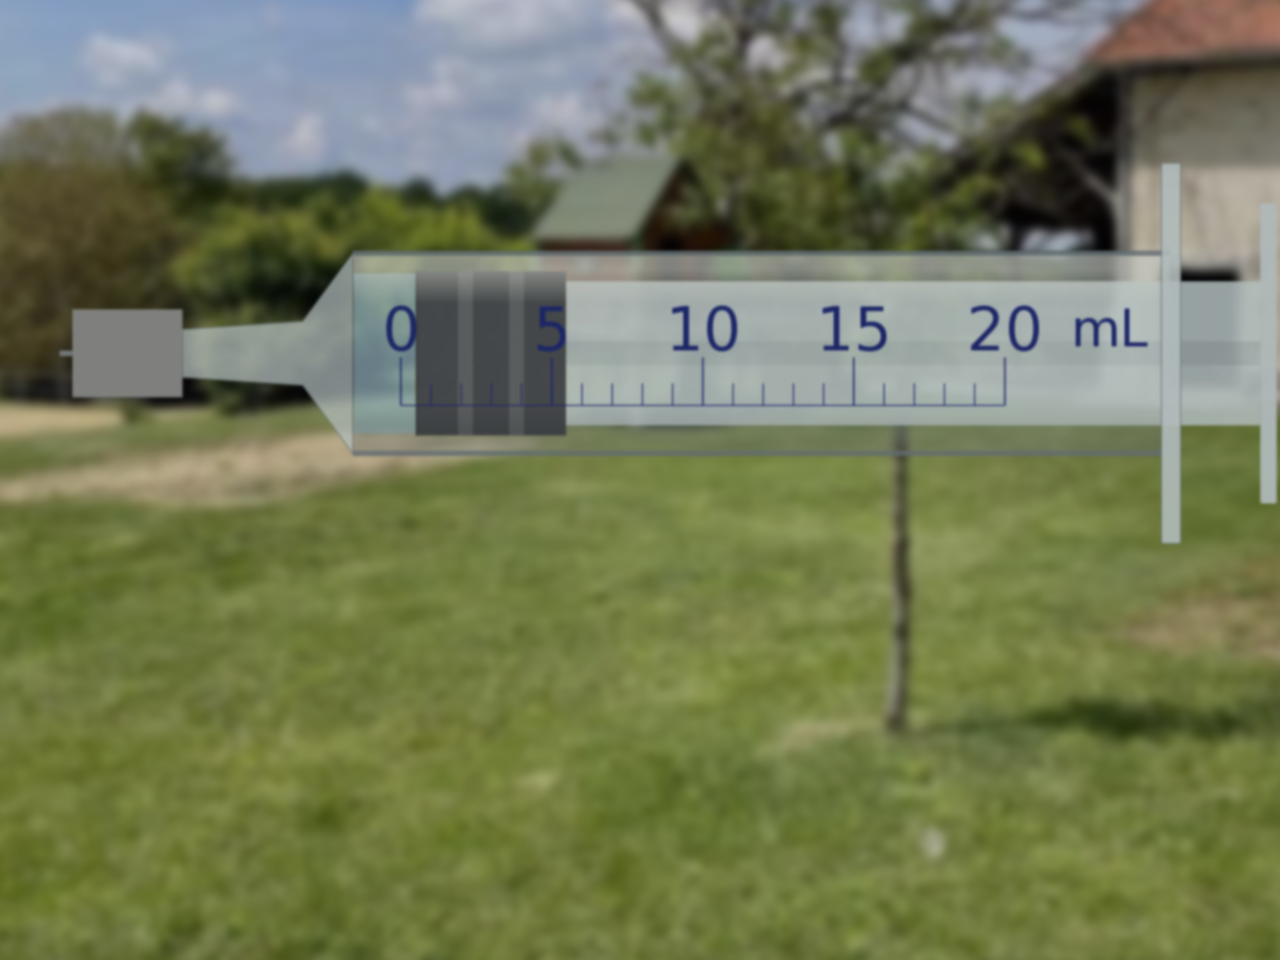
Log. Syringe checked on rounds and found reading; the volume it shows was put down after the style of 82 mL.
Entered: 0.5 mL
